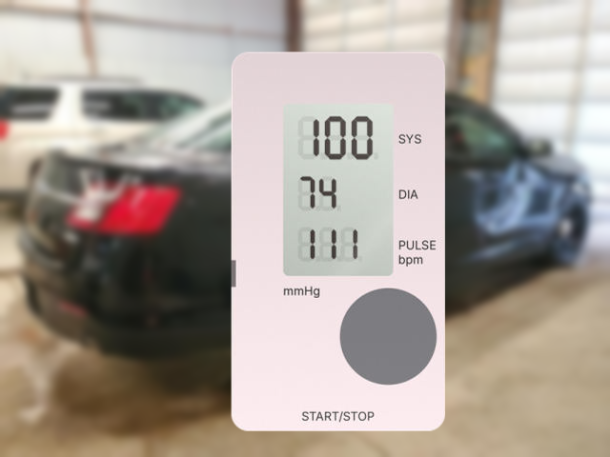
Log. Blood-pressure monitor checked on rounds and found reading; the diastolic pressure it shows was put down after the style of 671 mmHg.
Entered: 74 mmHg
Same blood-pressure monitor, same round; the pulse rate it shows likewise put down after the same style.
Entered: 111 bpm
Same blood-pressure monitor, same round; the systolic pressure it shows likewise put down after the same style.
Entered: 100 mmHg
